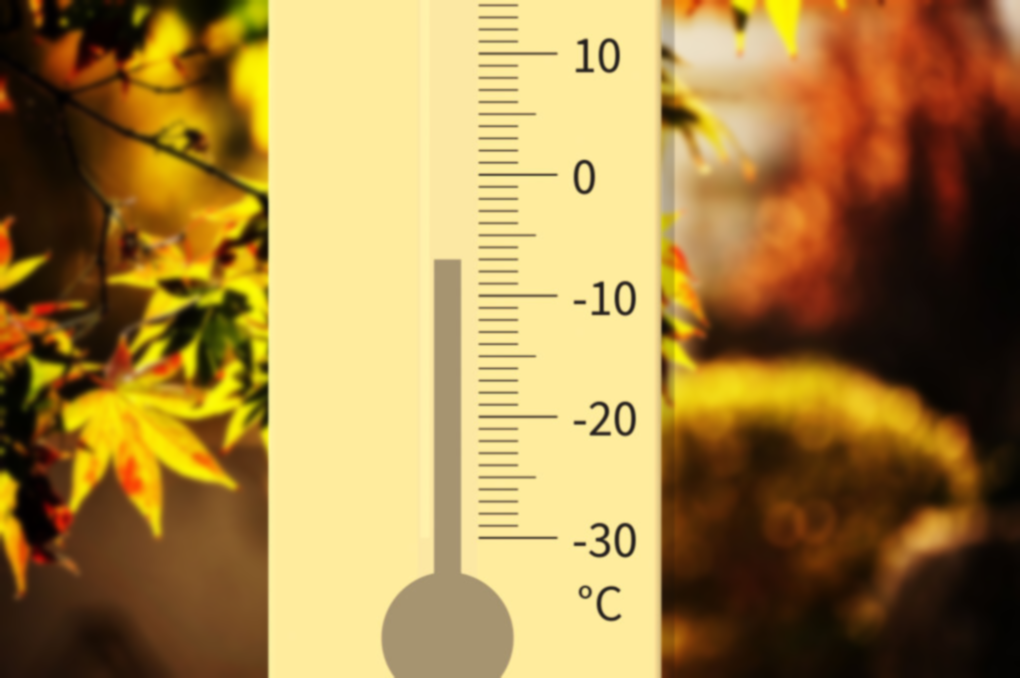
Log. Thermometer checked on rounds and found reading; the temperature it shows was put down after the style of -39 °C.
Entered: -7 °C
